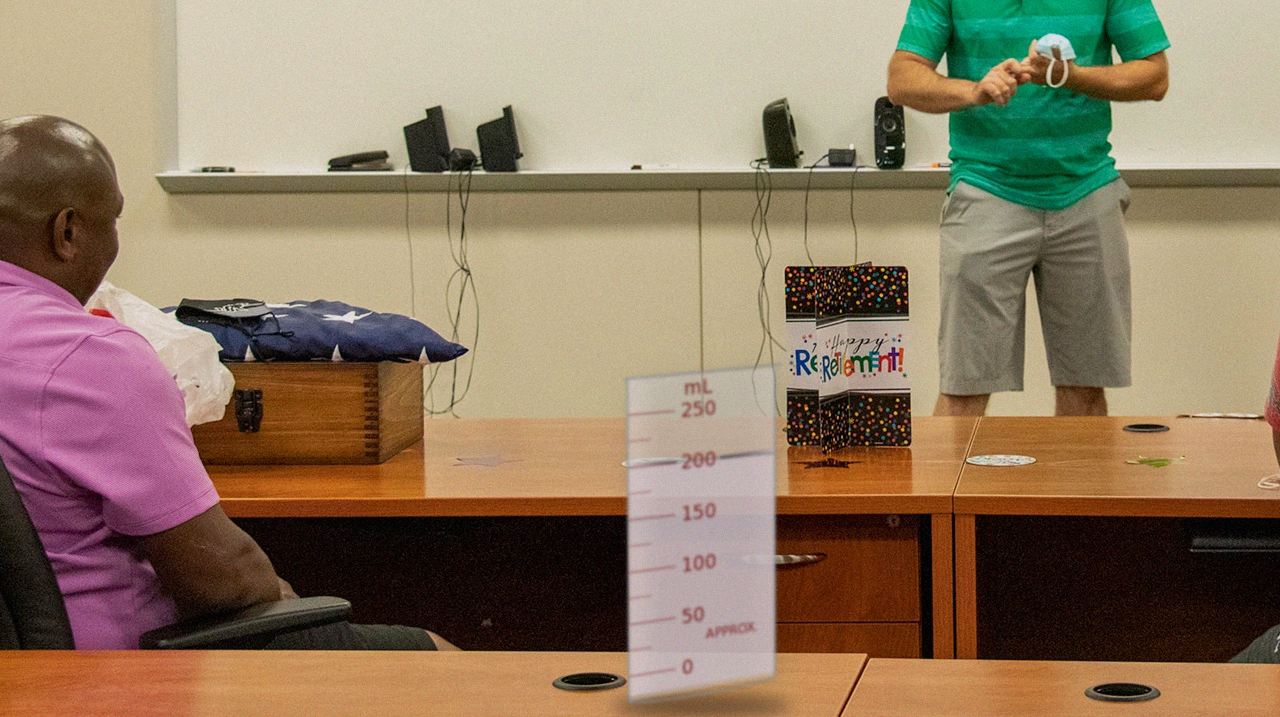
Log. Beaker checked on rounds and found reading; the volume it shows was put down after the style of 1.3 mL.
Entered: 200 mL
